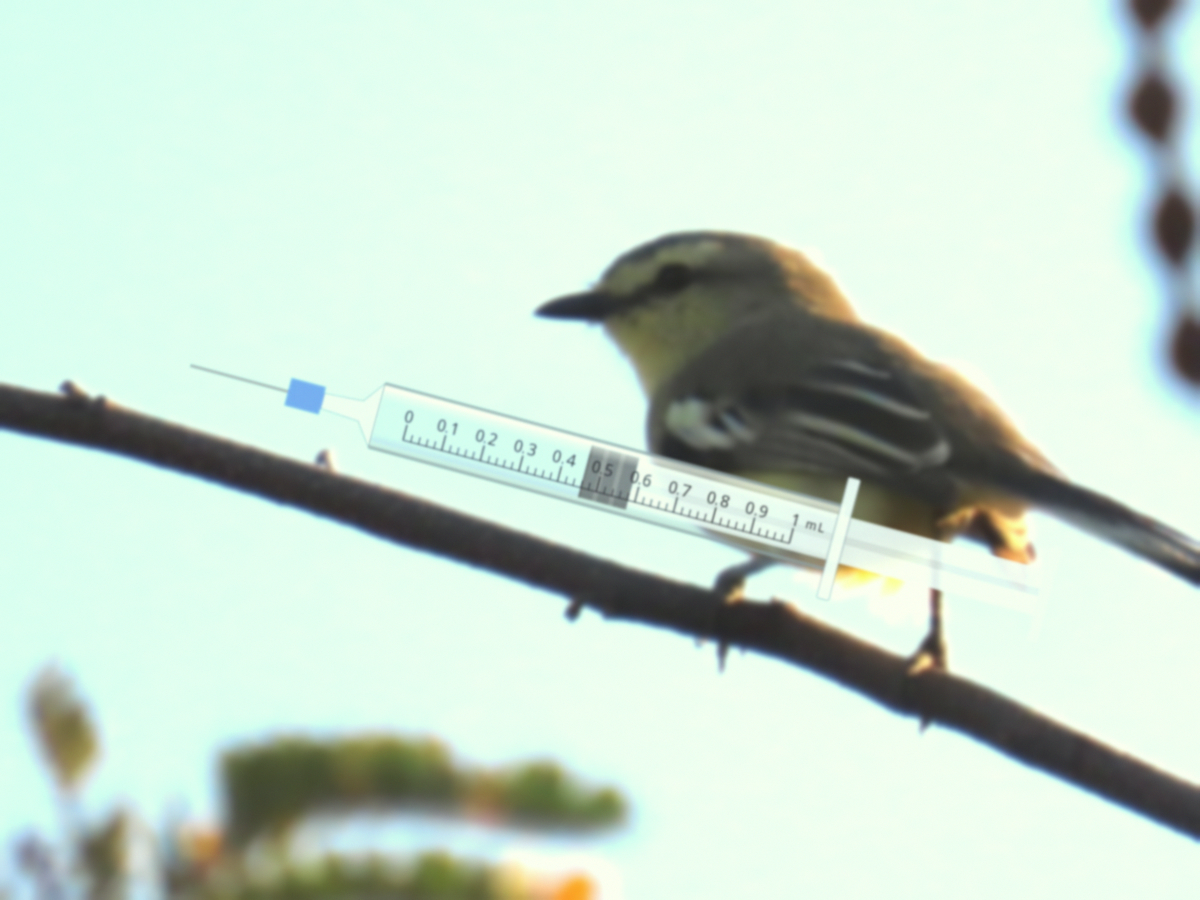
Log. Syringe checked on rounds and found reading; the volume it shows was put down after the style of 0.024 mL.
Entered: 0.46 mL
